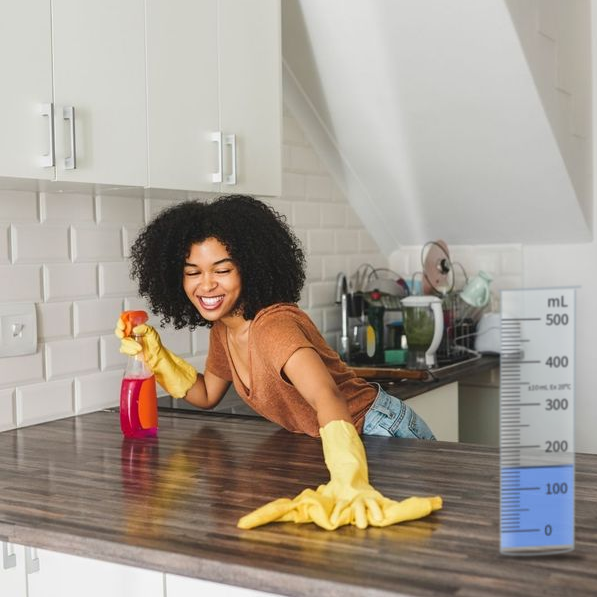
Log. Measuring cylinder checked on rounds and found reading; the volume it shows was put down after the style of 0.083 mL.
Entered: 150 mL
